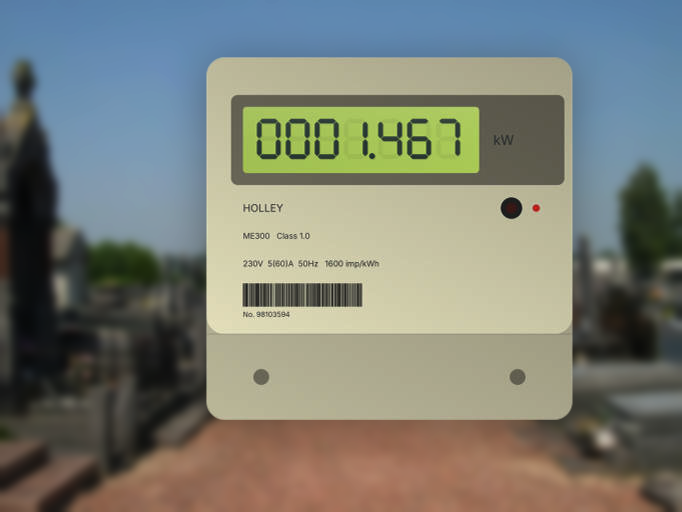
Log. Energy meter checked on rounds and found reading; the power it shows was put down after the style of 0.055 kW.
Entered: 1.467 kW
